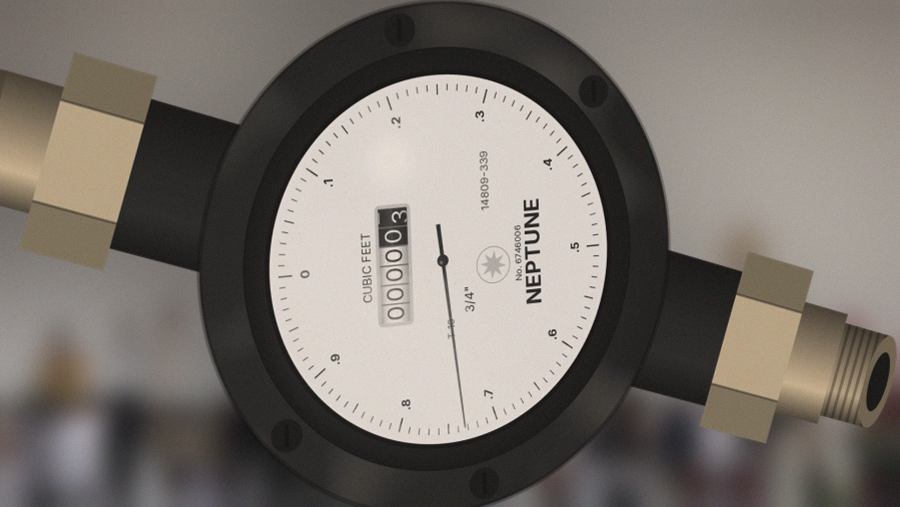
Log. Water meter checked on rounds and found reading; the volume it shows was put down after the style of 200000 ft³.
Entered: 2.73 ft³
